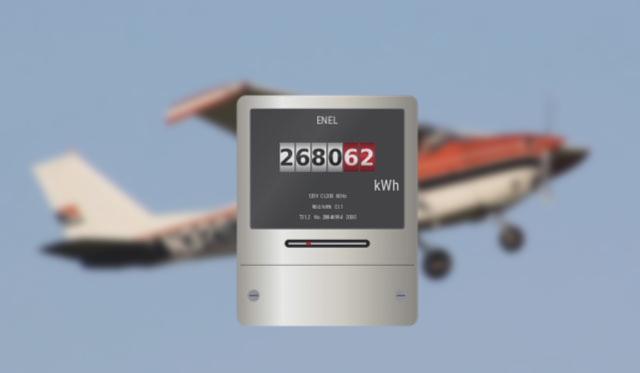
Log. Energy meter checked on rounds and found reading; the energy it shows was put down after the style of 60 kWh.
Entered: 2680.62 kWh
